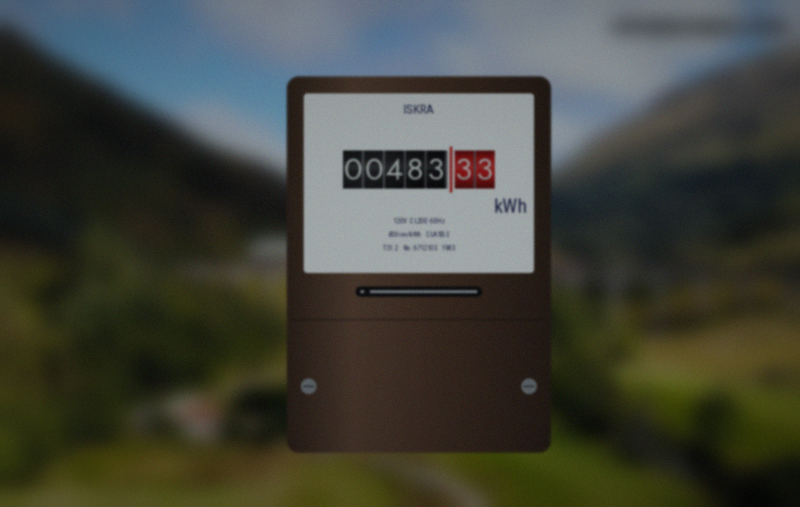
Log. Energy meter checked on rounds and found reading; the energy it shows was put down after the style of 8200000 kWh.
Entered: 483.33 kWh
